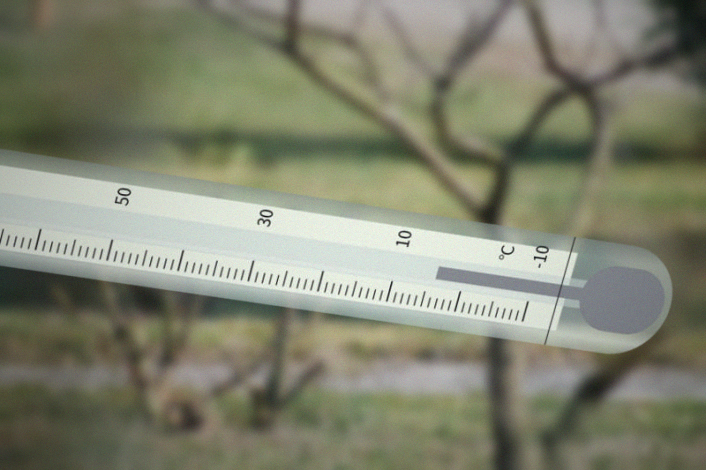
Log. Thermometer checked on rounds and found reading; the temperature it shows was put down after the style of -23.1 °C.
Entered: 4 °C
